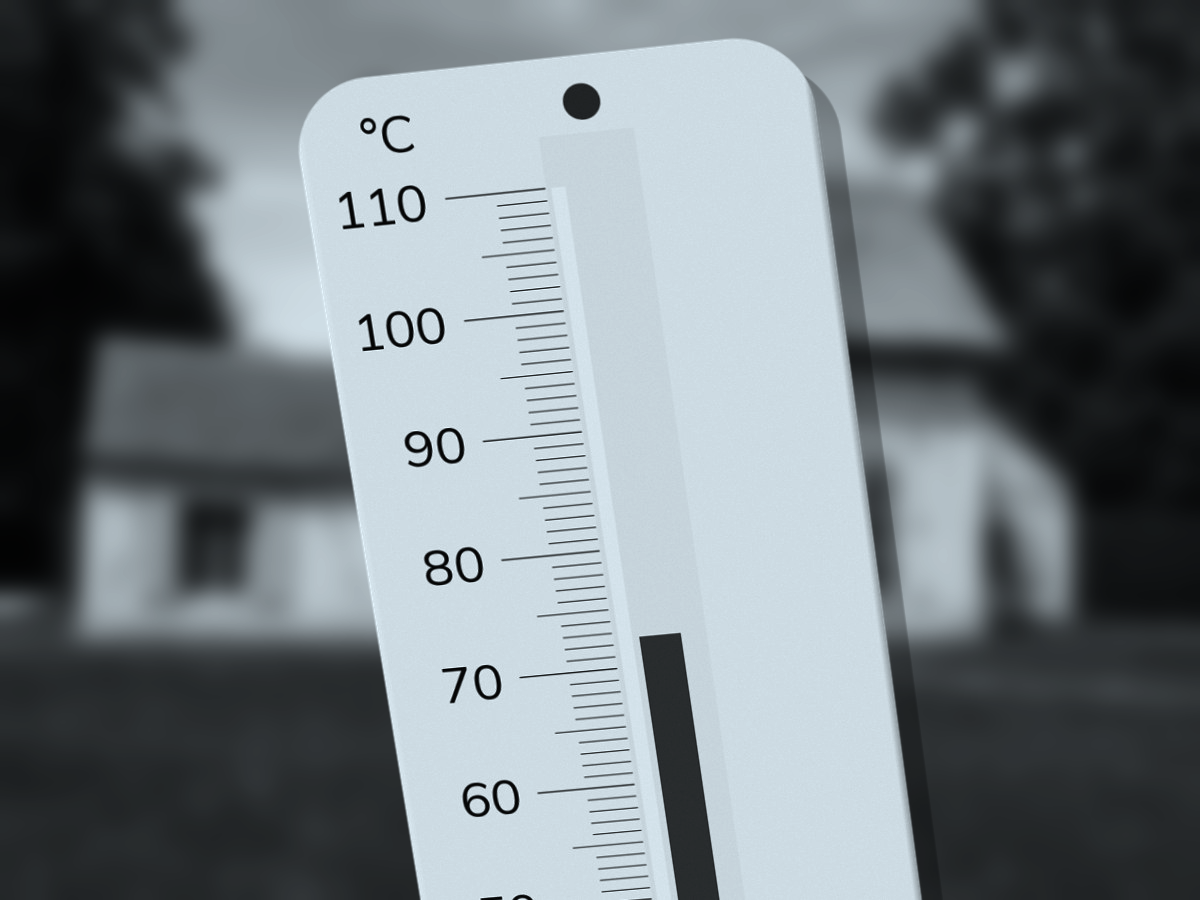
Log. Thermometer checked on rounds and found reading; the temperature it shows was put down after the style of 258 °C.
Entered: 72.5 °C
